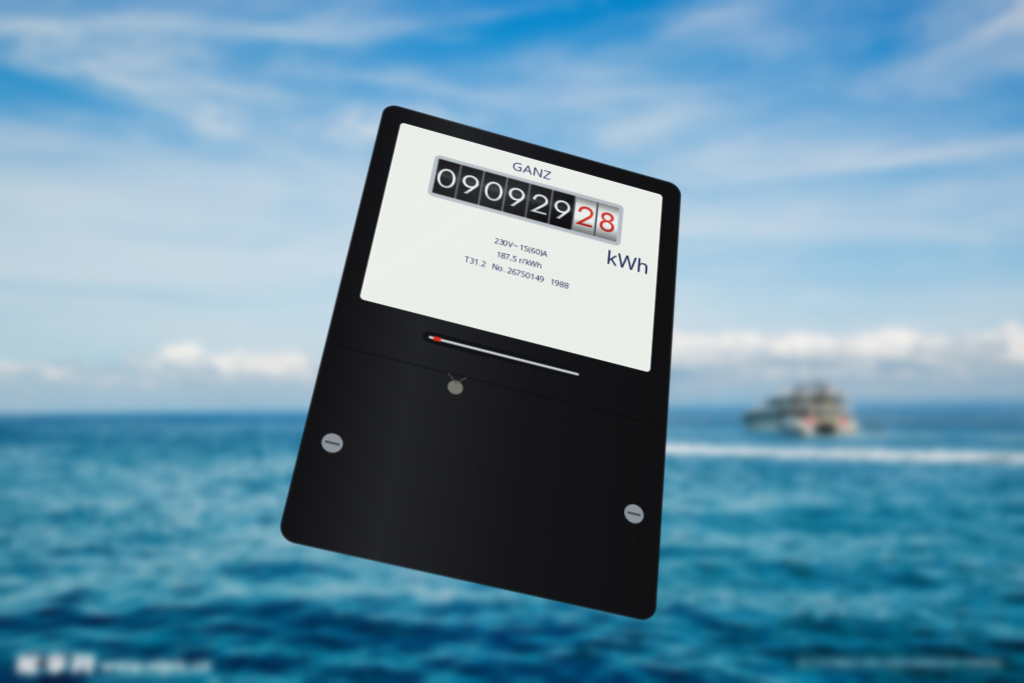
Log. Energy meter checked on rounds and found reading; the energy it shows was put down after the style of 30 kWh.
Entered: 90929.28 kWh
